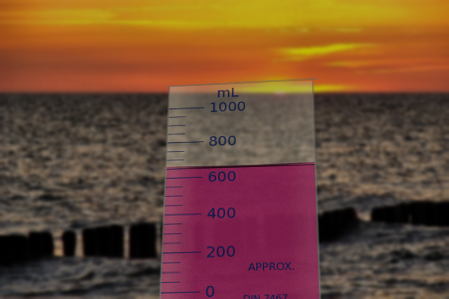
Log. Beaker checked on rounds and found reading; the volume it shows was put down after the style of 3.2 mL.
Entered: 650 mL
